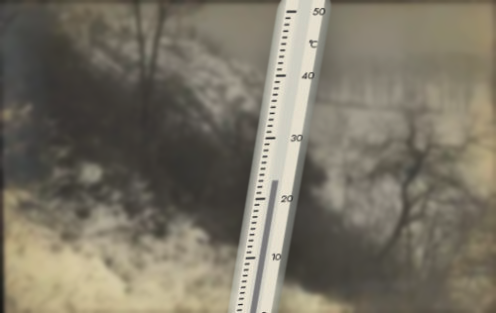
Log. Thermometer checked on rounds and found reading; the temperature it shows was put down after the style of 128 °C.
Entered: 23 °C
